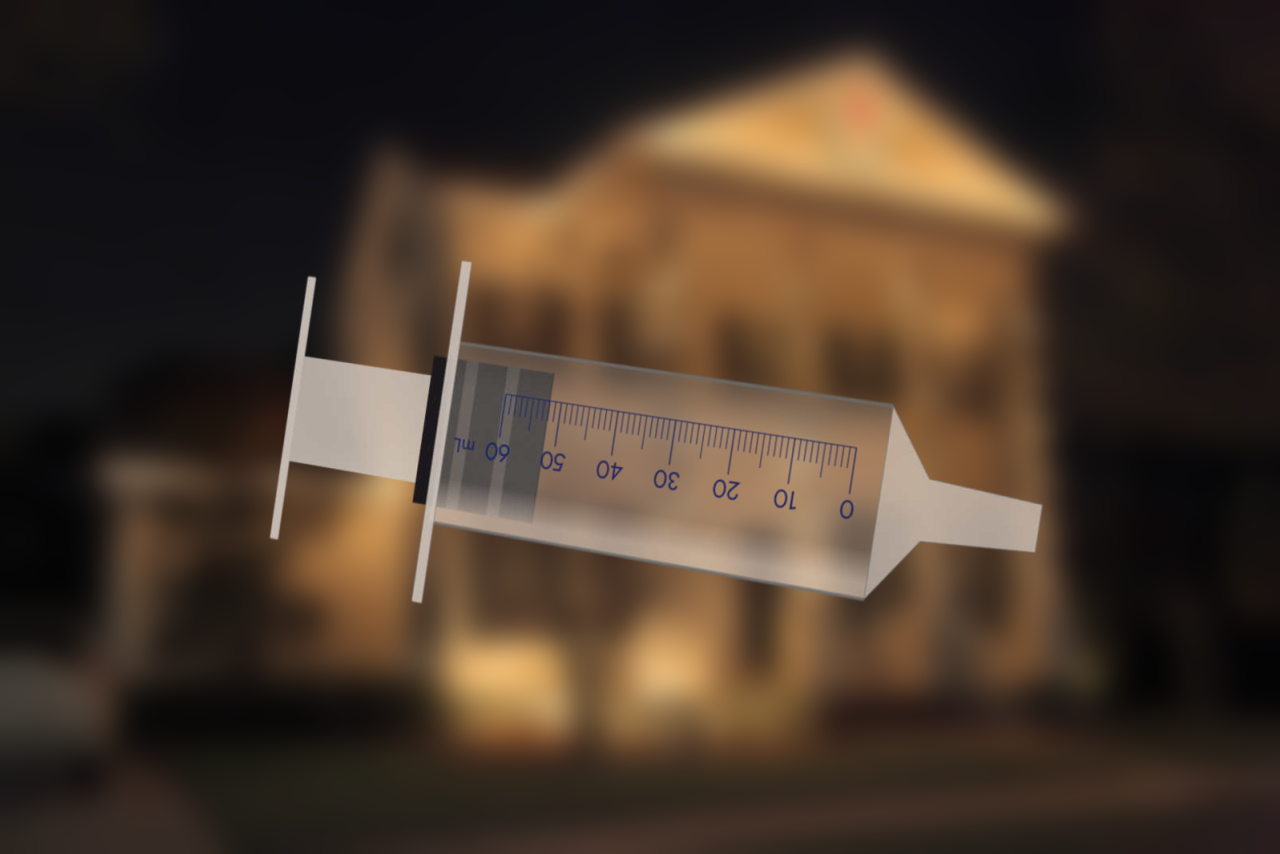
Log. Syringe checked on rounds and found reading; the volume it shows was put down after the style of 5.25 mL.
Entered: 52 mL
